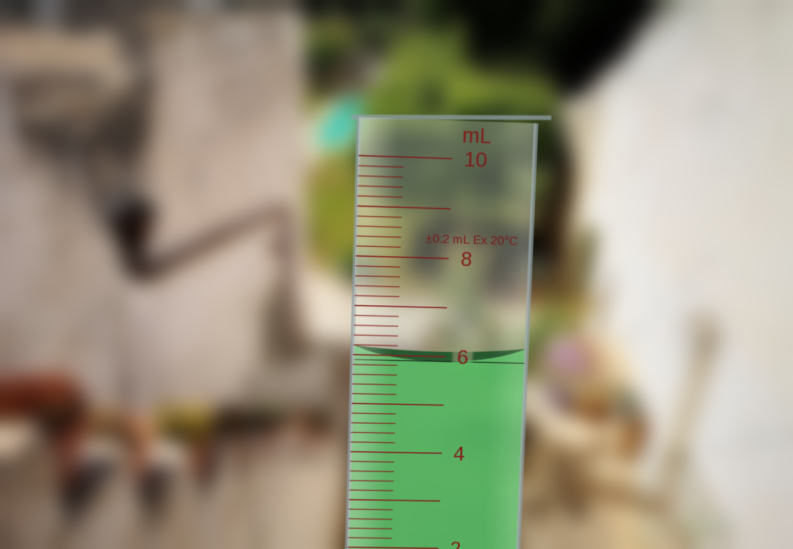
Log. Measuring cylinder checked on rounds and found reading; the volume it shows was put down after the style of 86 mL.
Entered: 5.9 mL
